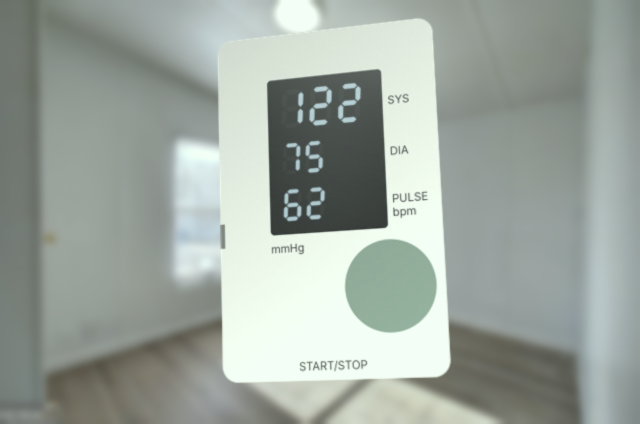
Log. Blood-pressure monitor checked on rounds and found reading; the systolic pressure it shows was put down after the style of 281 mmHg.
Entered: 122 mmHg
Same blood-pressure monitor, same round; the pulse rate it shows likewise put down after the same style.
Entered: 62 bpm
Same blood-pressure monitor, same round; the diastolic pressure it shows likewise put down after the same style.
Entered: 75 mmHg
